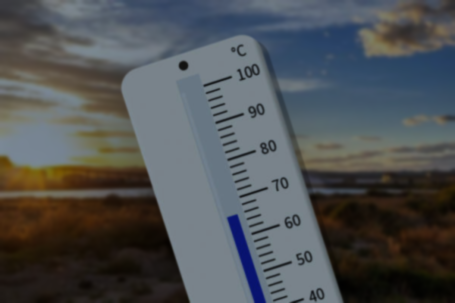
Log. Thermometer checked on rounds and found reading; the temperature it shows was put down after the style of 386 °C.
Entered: 66 °C
